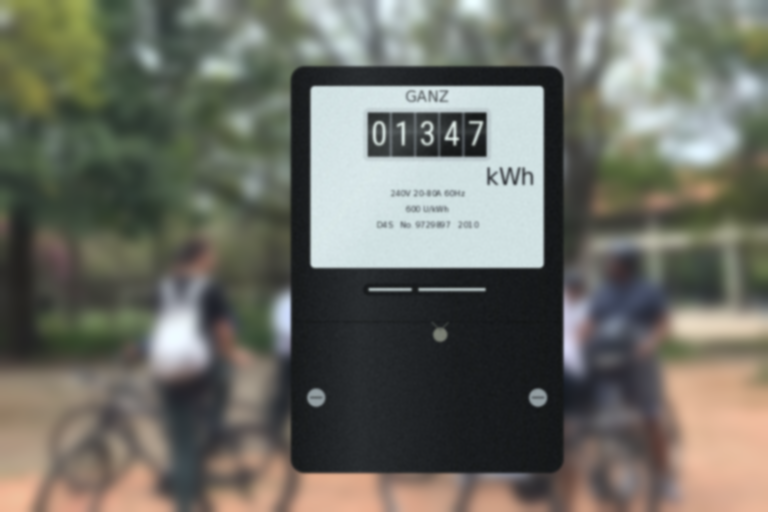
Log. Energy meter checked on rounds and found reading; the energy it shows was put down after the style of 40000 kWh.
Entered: 1347 kWh
